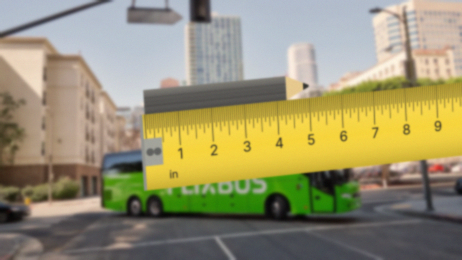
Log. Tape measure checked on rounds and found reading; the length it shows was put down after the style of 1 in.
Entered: 5 in
